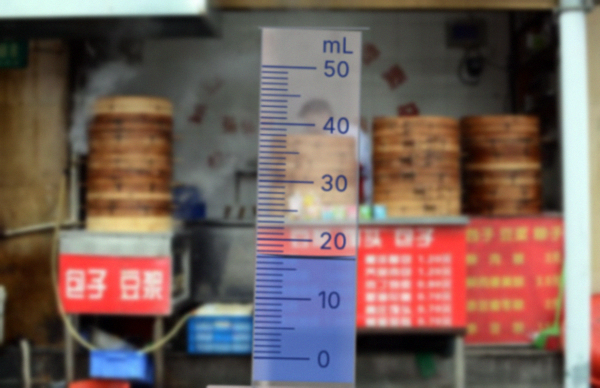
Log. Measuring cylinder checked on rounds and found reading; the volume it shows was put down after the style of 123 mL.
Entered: 17 mL
